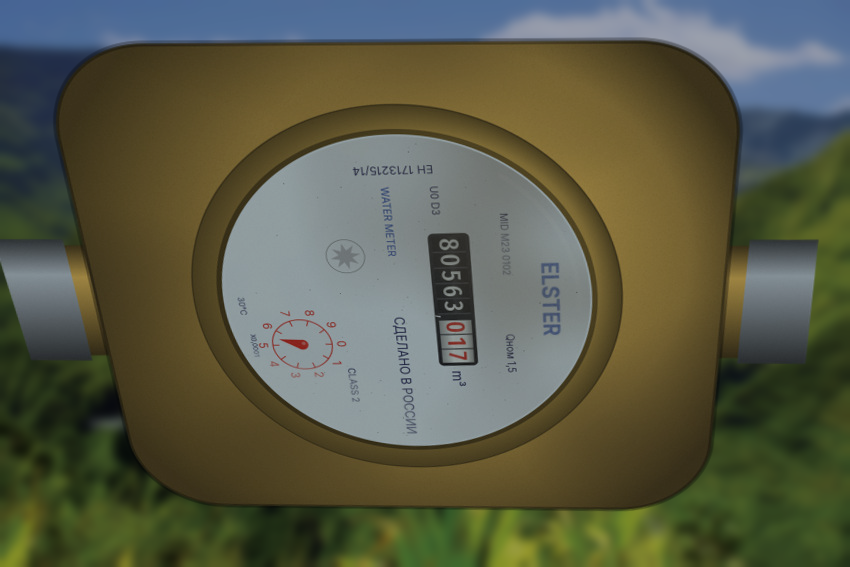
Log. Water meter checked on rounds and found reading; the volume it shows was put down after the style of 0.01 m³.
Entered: 80563.0175 m³
